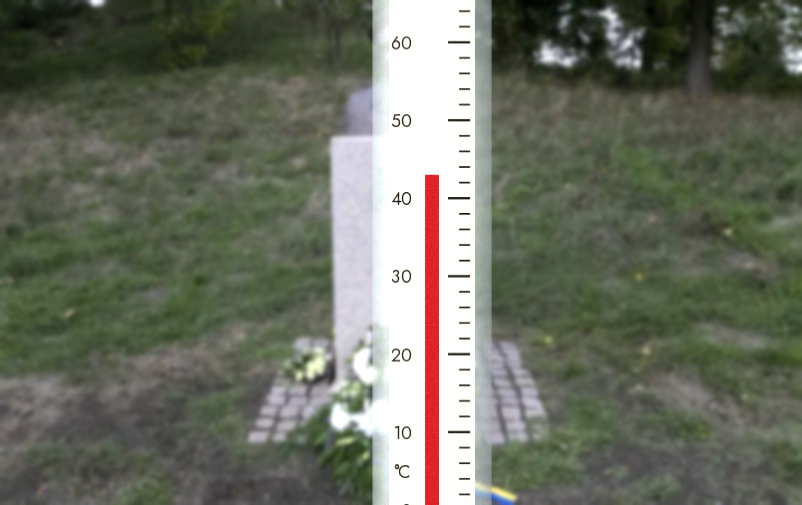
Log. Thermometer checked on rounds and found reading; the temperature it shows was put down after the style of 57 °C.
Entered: 43 °C
